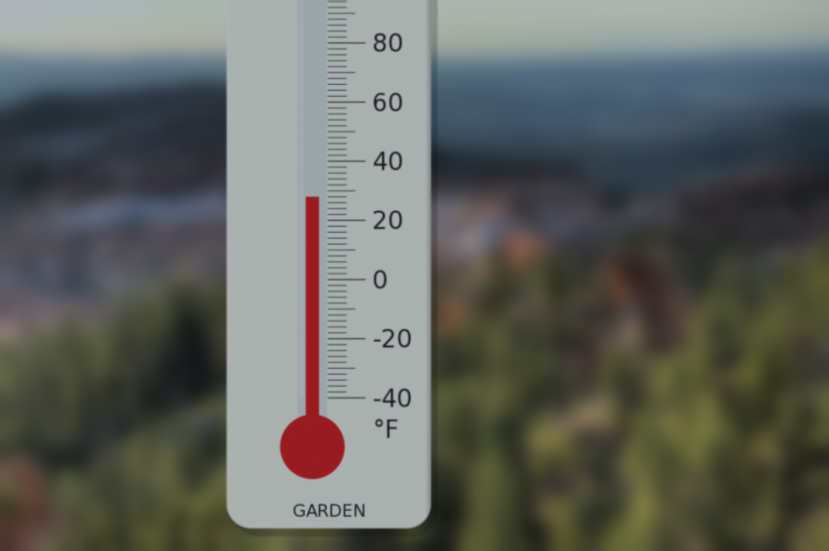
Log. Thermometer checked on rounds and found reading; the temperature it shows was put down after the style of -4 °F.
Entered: 28 °F
